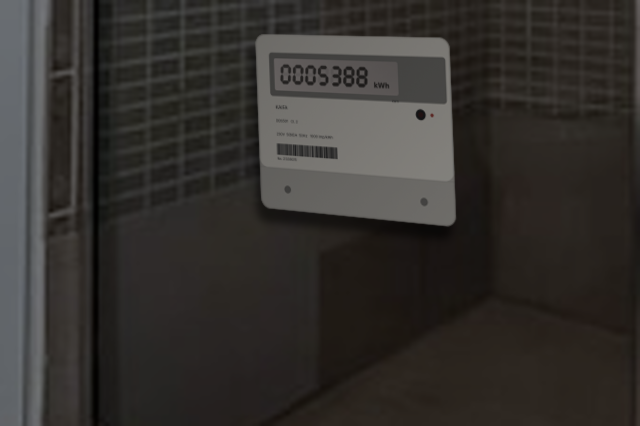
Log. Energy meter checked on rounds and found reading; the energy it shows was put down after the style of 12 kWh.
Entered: 5388 kWh
